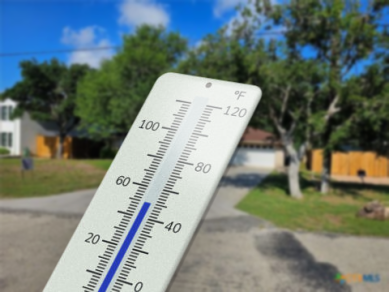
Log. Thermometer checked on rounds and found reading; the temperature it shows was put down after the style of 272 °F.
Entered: 50 °F
